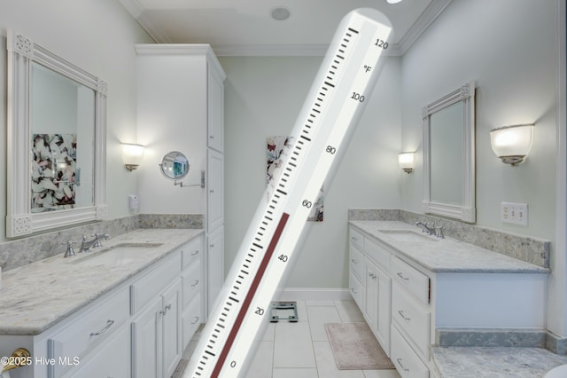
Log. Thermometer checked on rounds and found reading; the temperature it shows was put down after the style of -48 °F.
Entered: 54 °F
